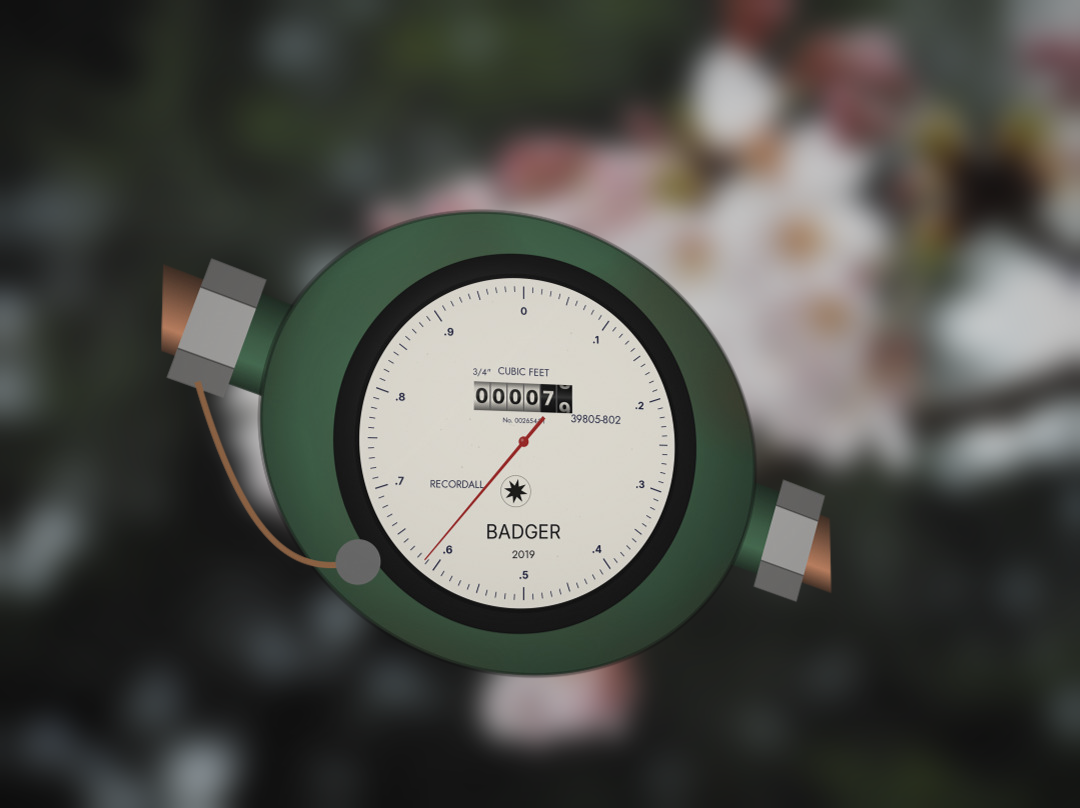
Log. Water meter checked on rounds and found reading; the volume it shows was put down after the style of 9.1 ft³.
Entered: 78.61 ft³
